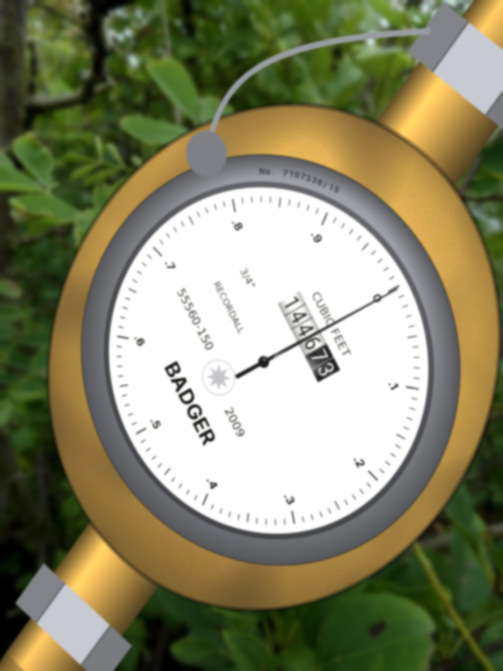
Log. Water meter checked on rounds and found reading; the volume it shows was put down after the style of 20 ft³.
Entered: 144673.00 ft³
